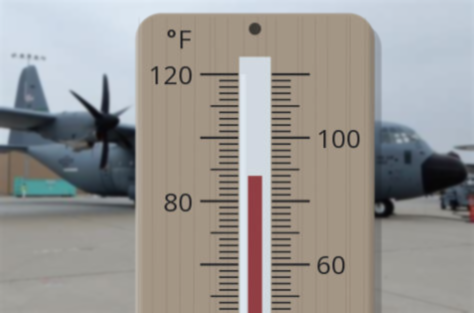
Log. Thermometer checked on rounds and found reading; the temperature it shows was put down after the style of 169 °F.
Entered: 88 °F
